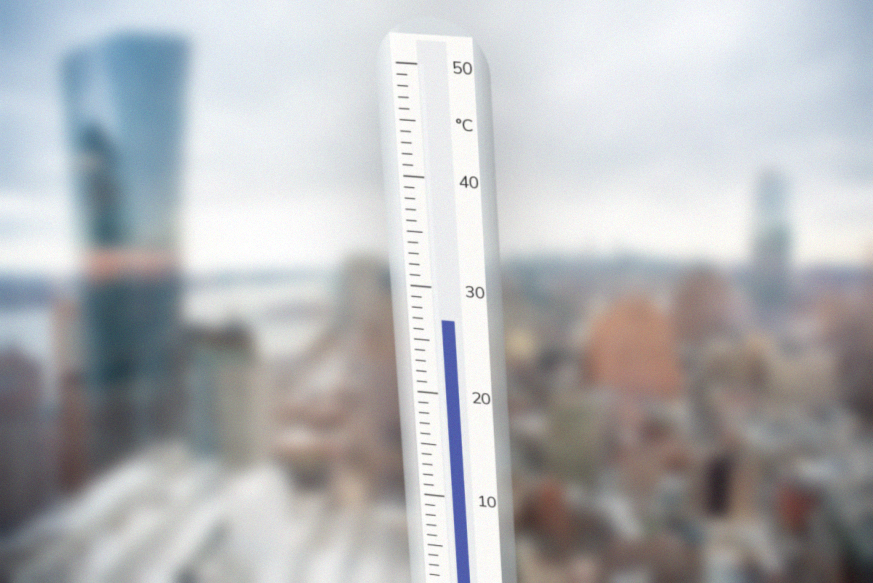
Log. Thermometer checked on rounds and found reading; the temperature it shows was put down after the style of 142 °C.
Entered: 27 °C
